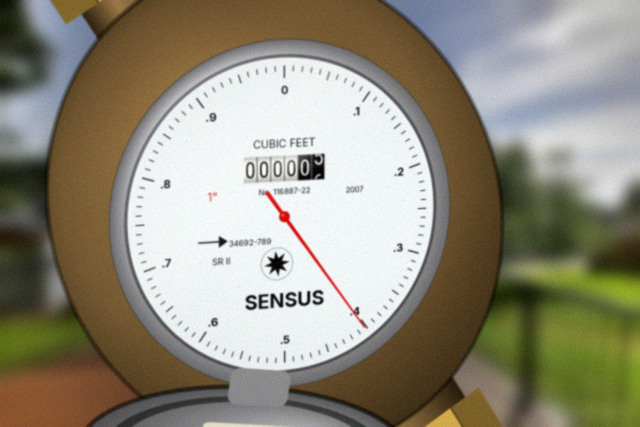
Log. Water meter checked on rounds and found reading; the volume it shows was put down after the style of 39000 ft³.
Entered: 5.40 ft³
